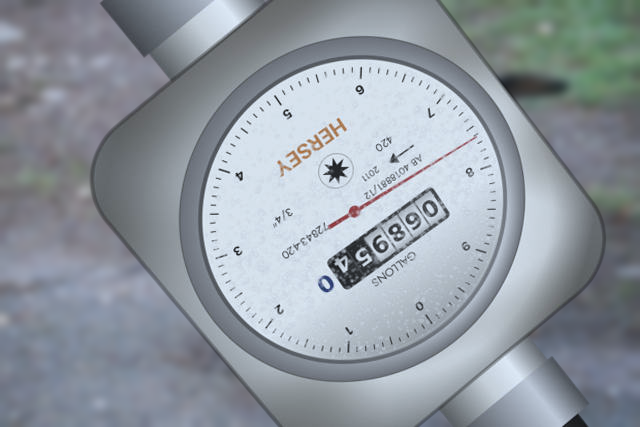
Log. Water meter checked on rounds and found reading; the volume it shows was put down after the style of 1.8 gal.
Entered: 689537.6 gal
